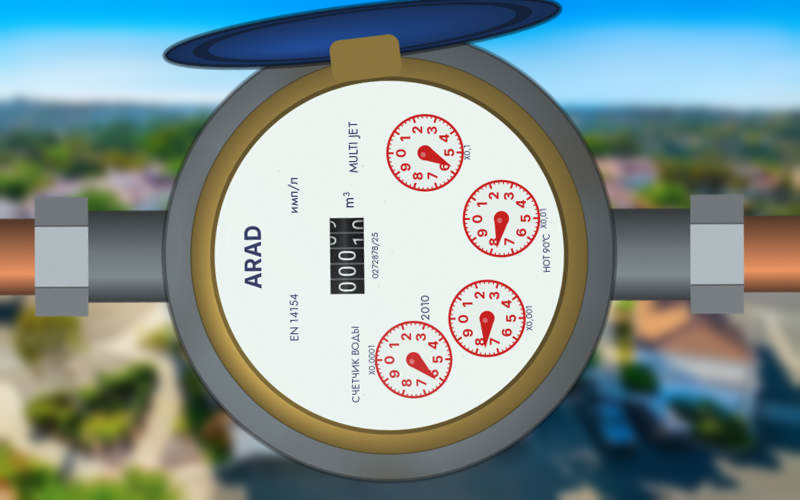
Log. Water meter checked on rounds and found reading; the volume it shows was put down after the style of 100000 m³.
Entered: 9.5776 m³
